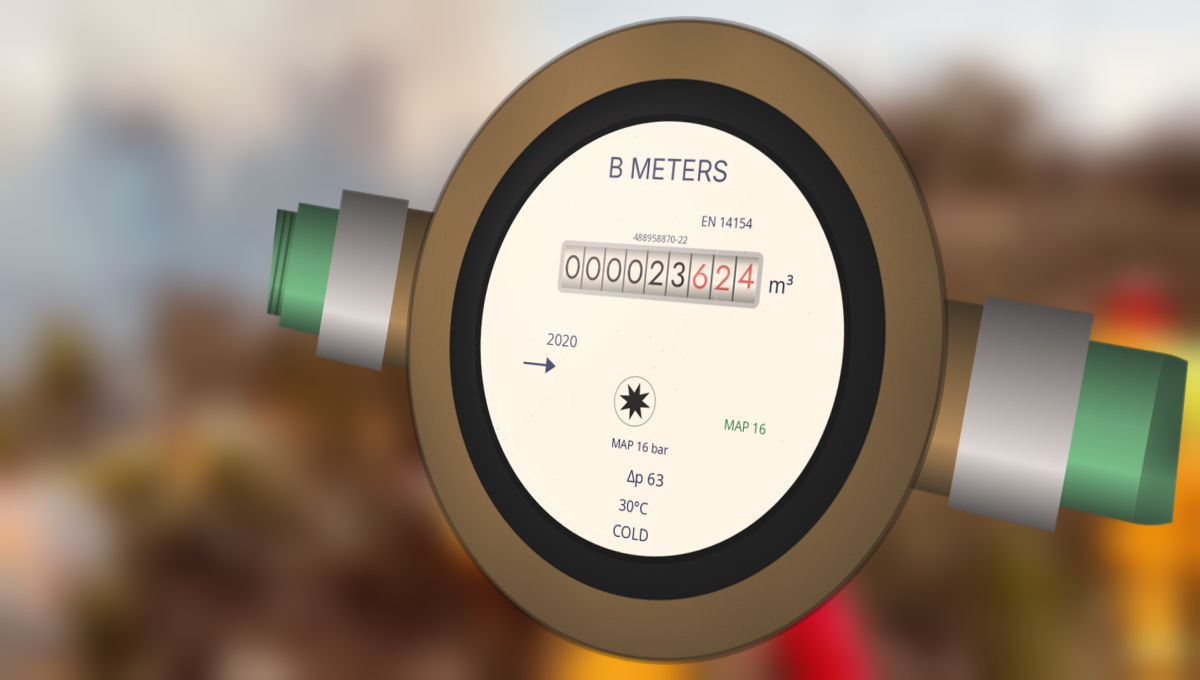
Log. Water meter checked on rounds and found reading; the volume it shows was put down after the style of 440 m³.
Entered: 23.624 m³
